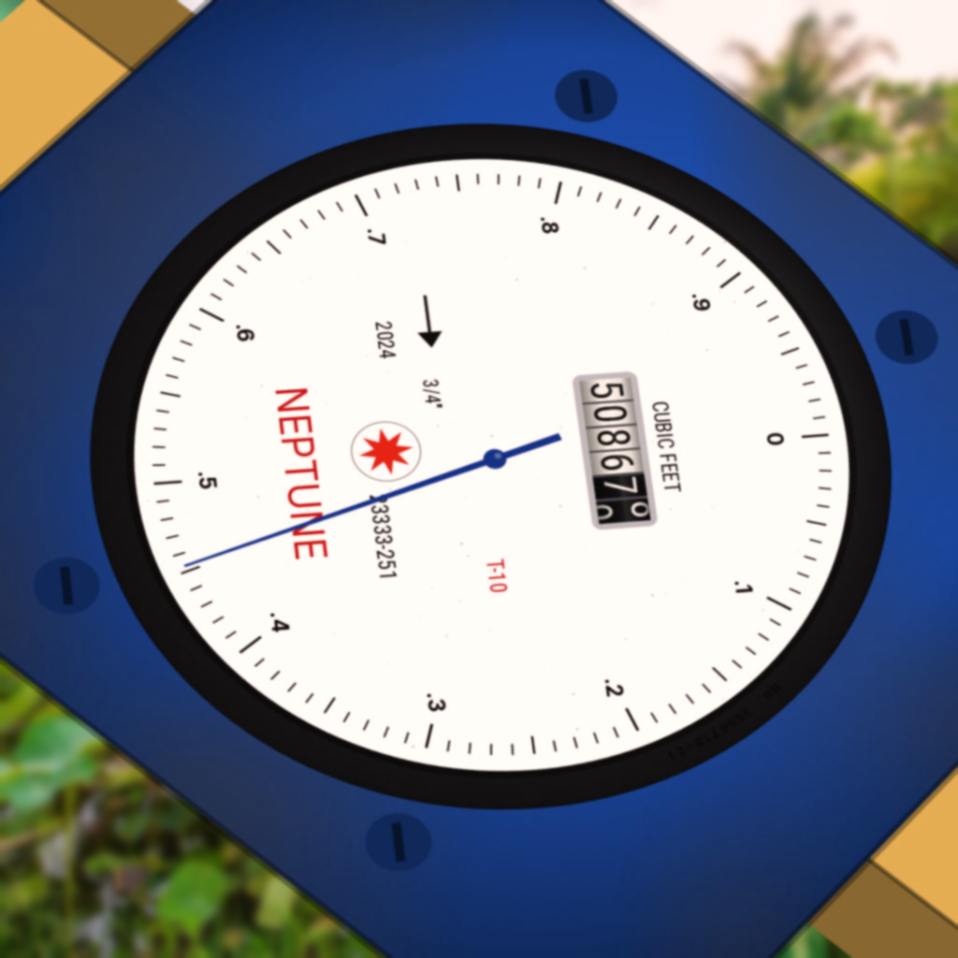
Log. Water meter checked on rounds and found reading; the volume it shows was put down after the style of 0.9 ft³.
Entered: 508678.45 ft³
